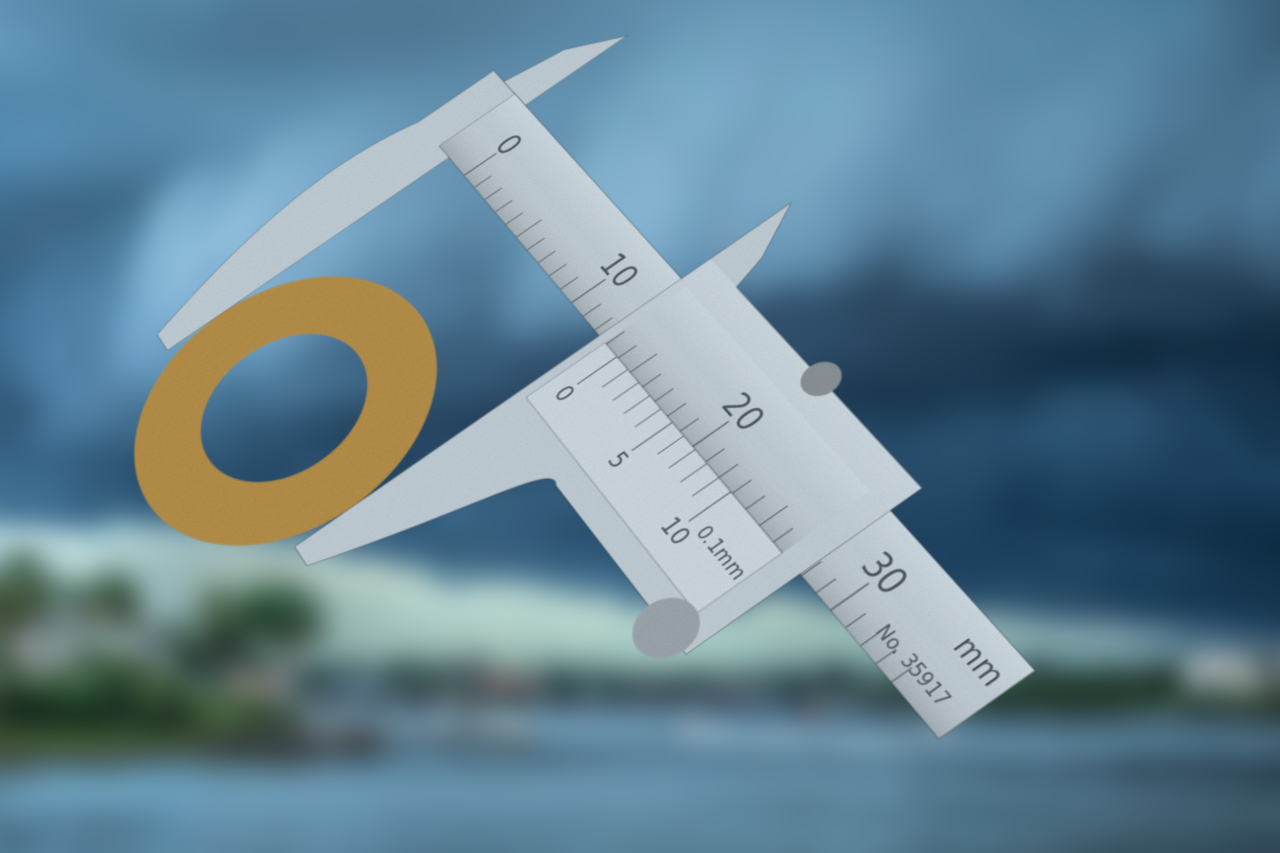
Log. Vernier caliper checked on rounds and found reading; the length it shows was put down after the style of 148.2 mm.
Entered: 13.9 mm
